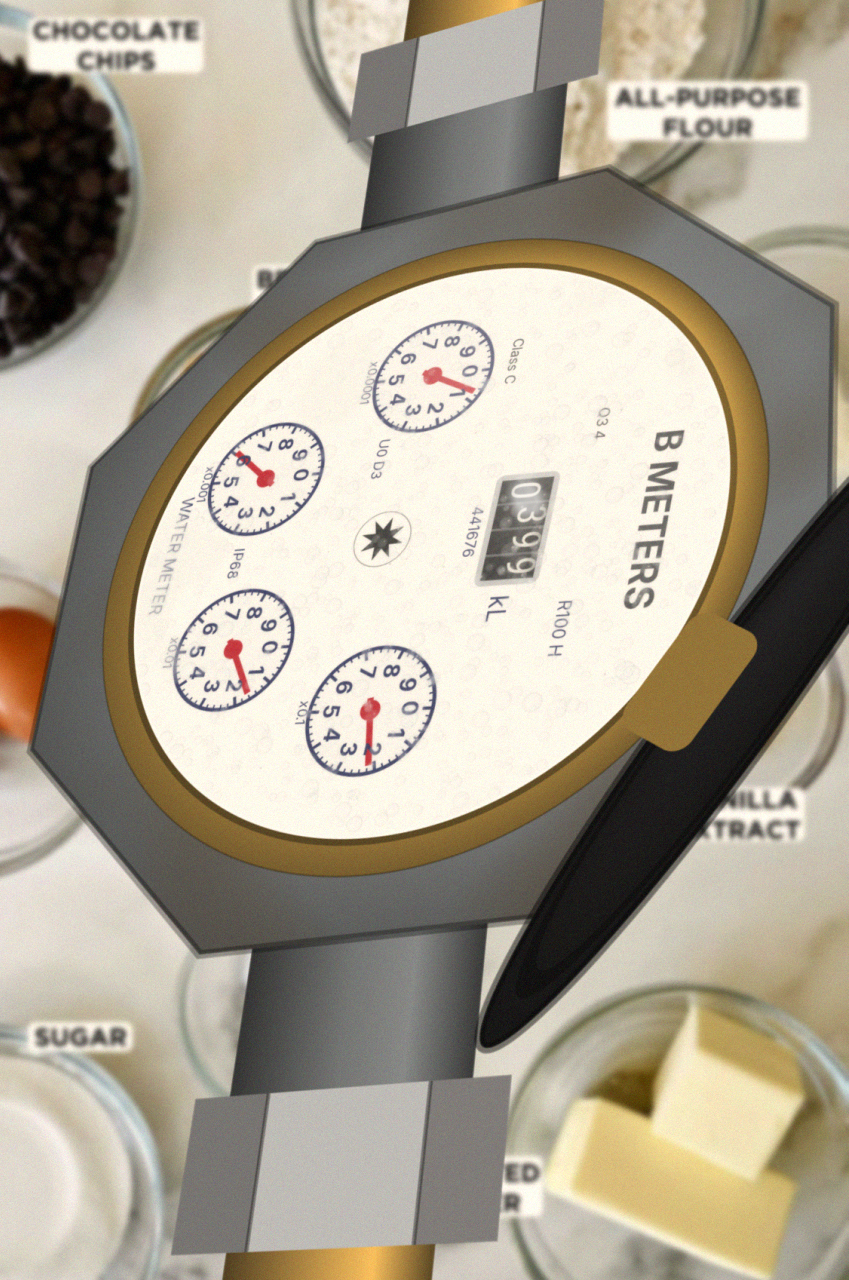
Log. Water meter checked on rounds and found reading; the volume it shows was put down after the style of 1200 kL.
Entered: 399.2160 kL
